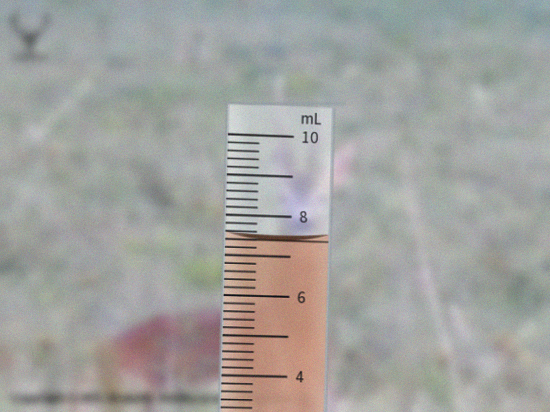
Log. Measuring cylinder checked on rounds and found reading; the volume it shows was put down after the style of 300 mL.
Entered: 7.4 mL
